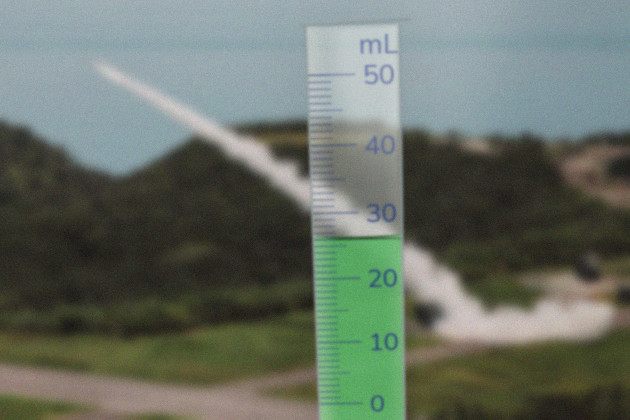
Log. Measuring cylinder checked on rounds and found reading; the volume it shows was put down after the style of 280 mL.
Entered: 26 mL
